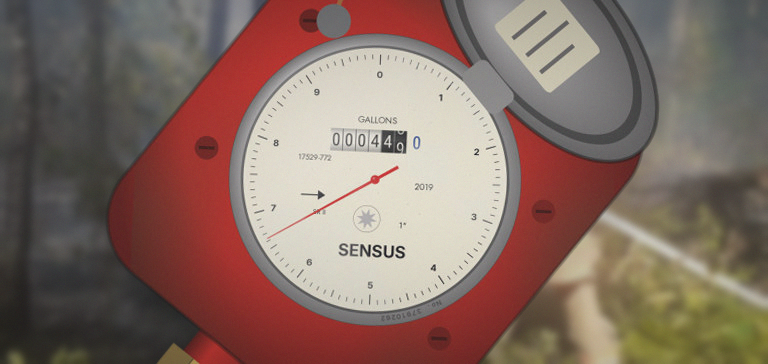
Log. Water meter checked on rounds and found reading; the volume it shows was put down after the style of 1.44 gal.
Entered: 4486.6 gal
